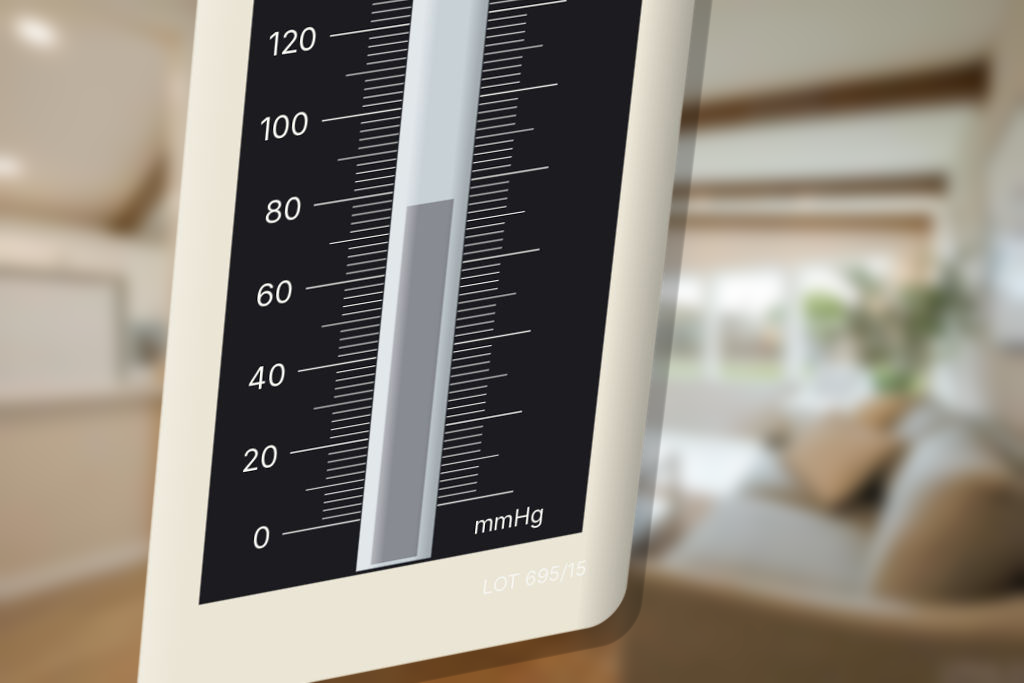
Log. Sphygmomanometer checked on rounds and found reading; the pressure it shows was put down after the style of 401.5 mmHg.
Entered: 76 mmHg
